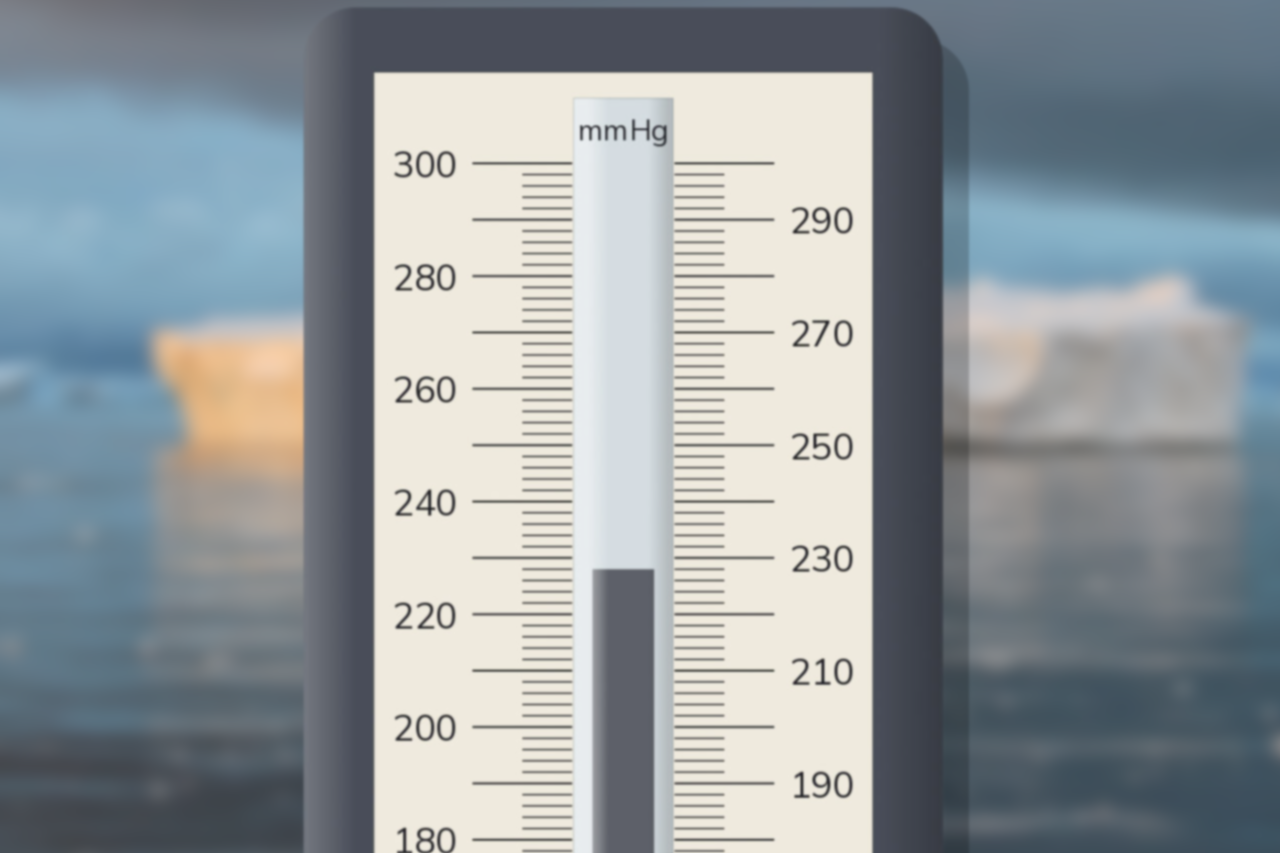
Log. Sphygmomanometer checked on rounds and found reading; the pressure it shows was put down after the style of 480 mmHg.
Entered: 228 mmHg
